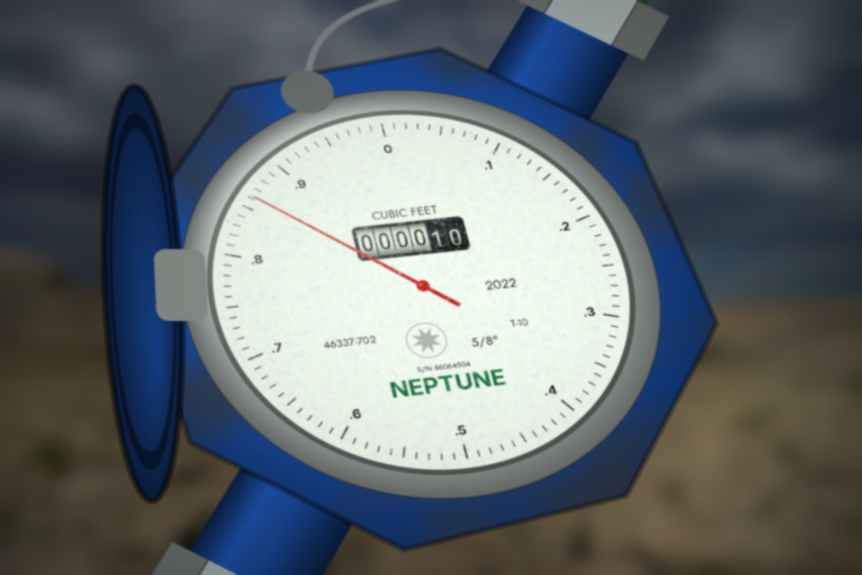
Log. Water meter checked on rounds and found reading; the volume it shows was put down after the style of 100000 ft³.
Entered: 9.86 ft³
